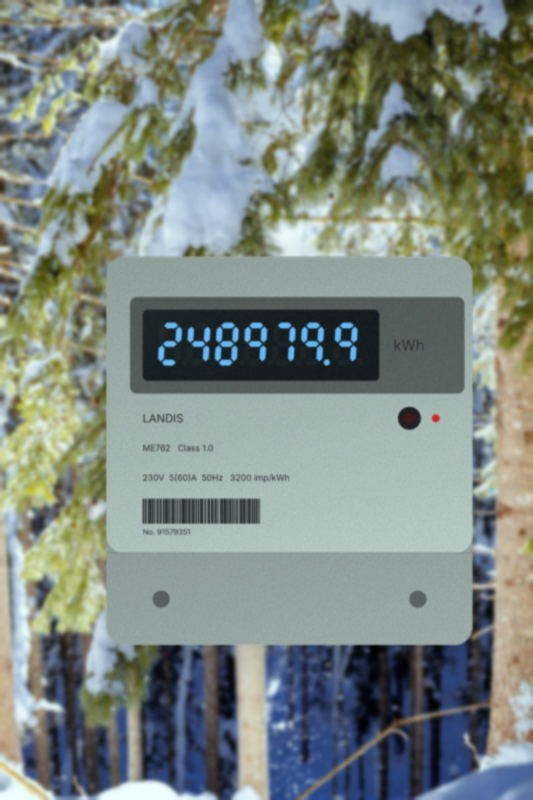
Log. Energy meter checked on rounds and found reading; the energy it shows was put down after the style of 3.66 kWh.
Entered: 248979.9 kWh
